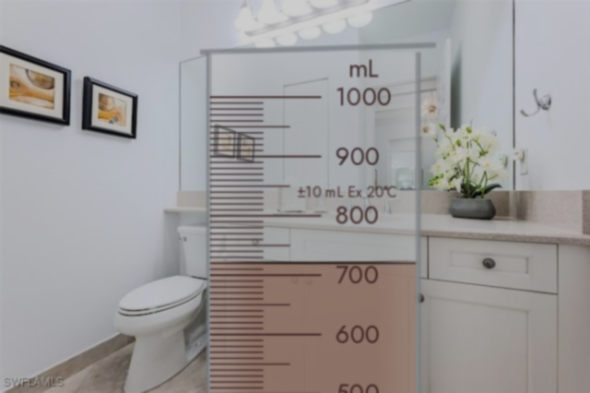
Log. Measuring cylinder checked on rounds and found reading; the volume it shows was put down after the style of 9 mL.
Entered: 720 mL
